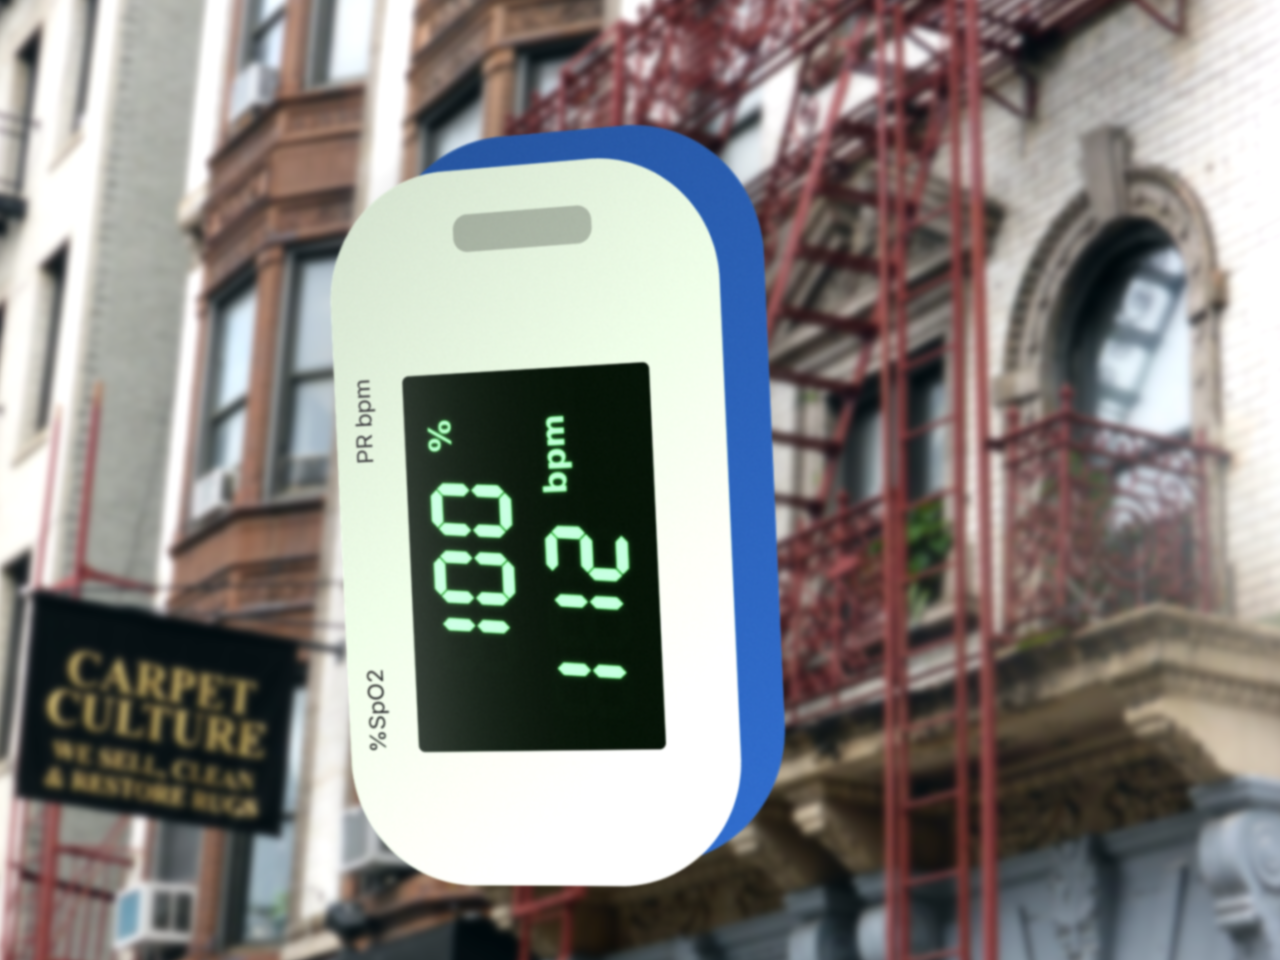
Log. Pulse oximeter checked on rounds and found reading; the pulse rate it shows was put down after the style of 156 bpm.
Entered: 112 bpm
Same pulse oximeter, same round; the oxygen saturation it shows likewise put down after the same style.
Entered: 100 %
